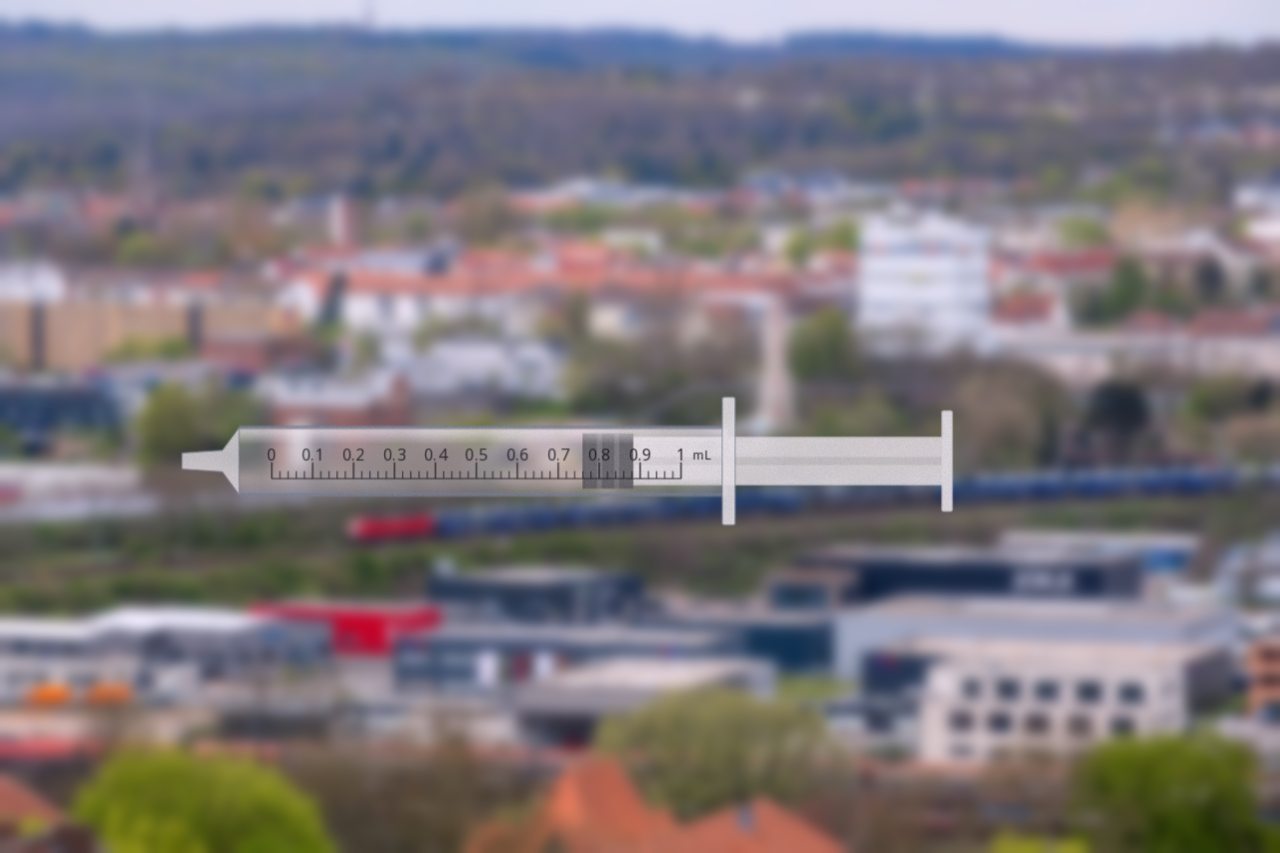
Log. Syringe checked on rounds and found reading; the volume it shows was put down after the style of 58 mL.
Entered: 0.76 mL
